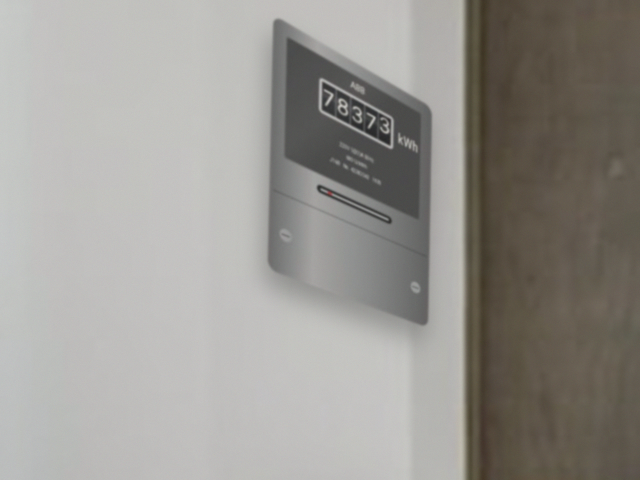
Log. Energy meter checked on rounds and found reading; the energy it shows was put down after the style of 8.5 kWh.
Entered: 78373 kWh
